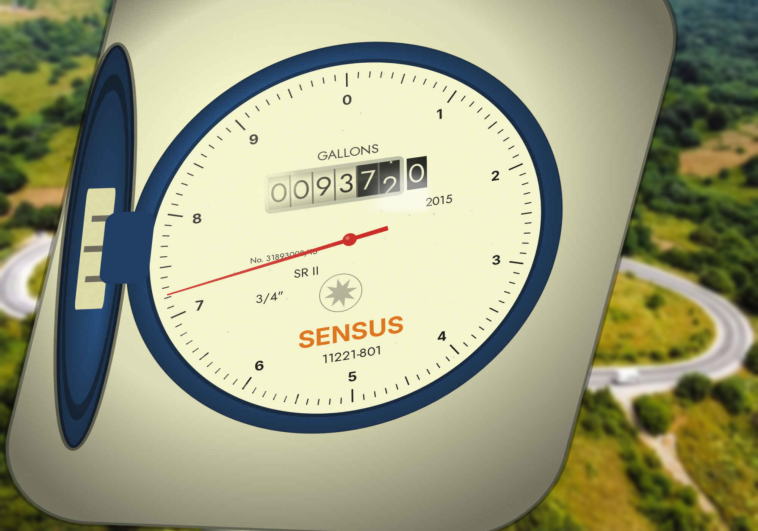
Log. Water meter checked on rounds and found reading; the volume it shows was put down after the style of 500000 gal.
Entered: 93717.2 gal
